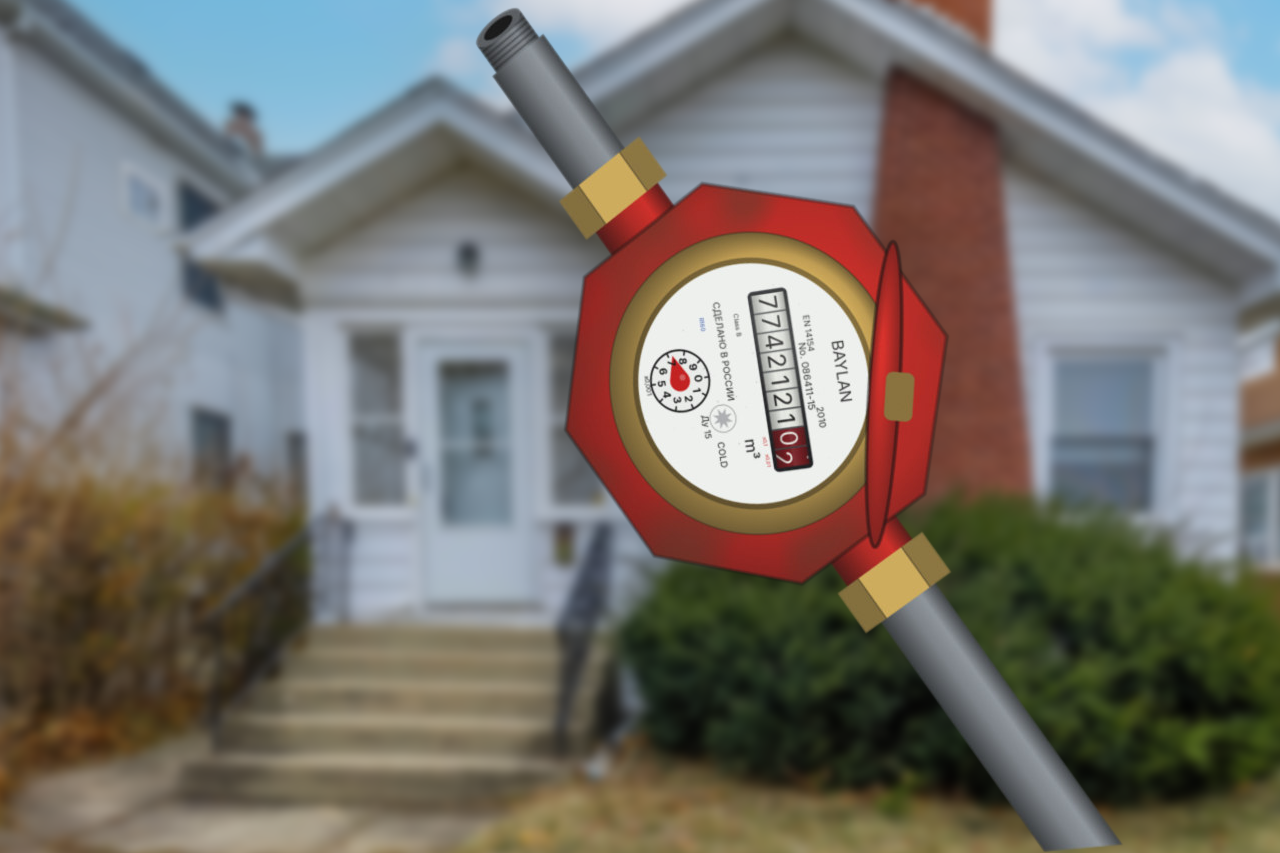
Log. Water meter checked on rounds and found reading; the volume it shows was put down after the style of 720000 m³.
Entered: 7742121.017 m³
